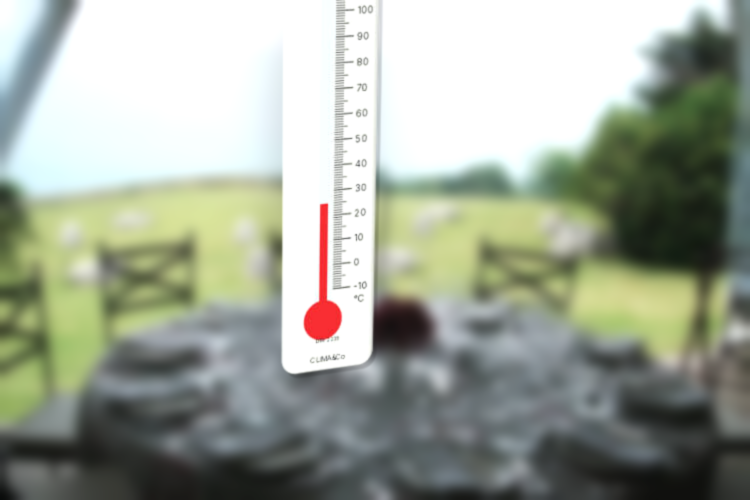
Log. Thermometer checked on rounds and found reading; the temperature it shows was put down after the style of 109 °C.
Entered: 25 °C
